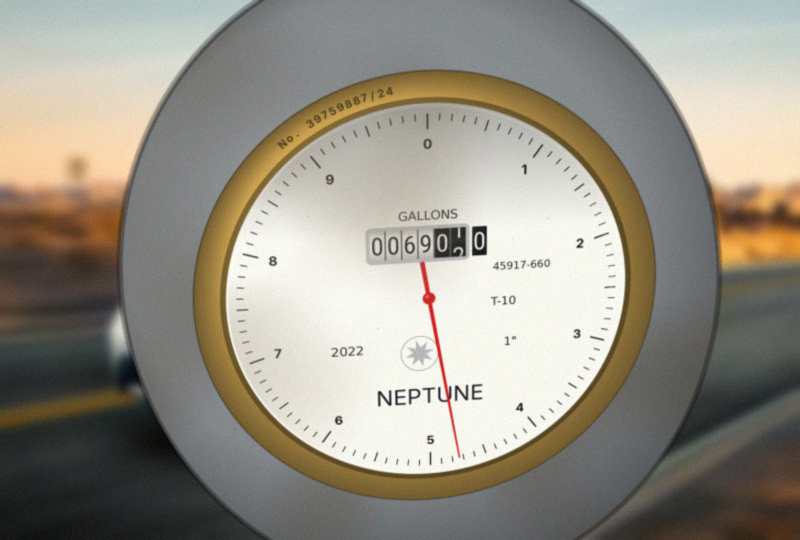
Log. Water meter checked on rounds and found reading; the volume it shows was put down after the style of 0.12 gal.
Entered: 69014.7 gal
